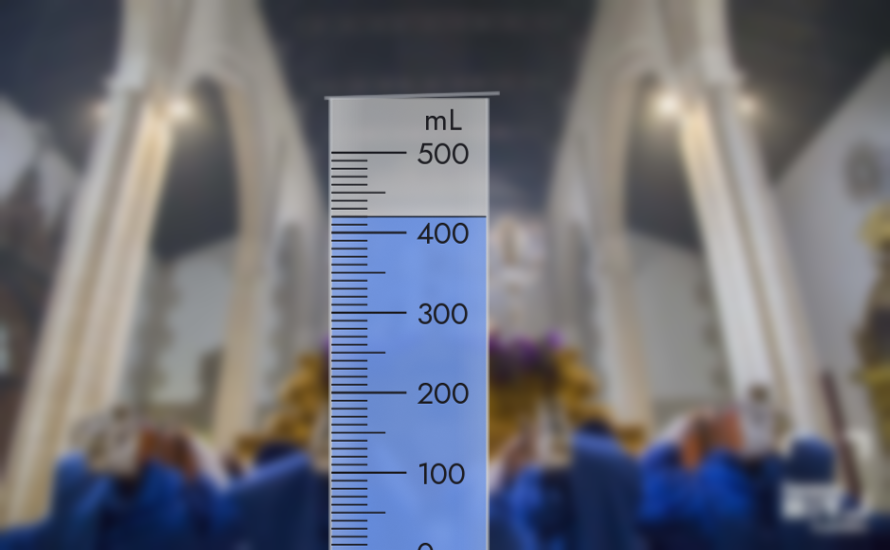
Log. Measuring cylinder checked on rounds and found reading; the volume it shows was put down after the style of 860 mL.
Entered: 420 mL
